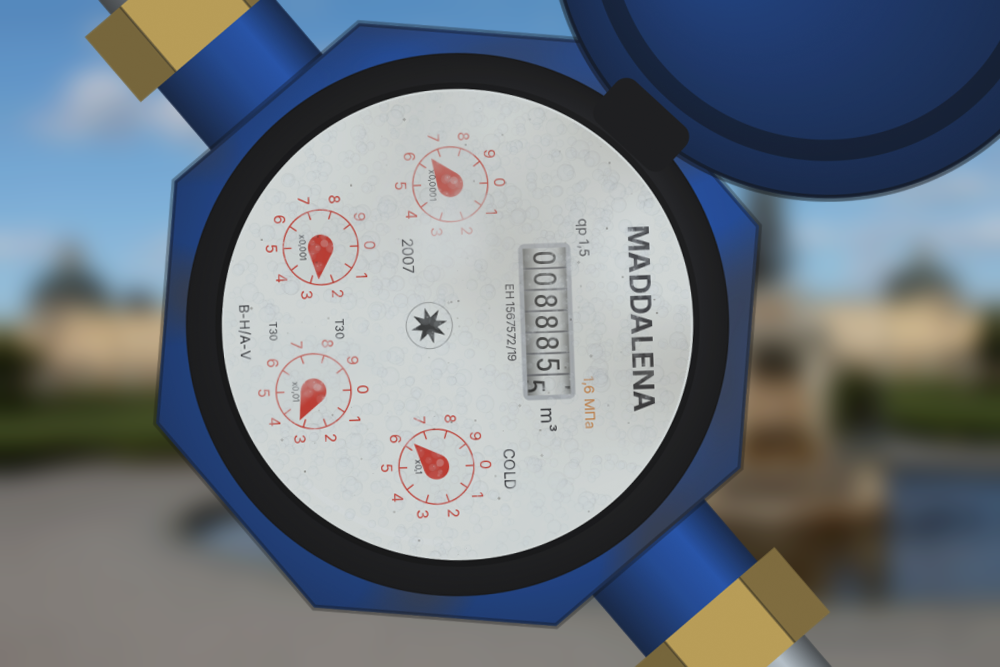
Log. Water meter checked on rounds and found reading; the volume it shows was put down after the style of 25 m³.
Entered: 88854.6326 m³
